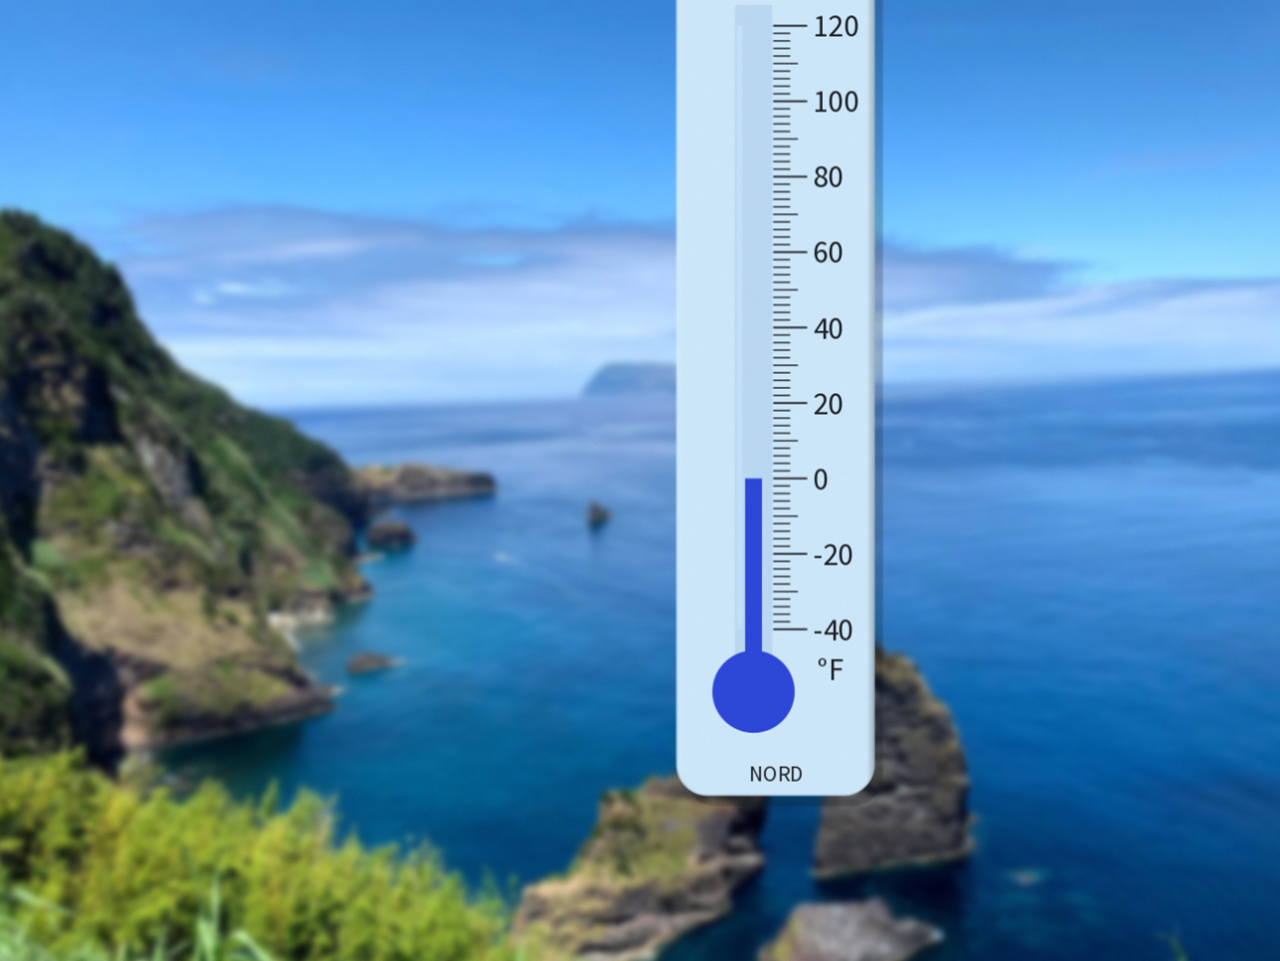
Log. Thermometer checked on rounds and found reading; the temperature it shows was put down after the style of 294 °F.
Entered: 0 °F
